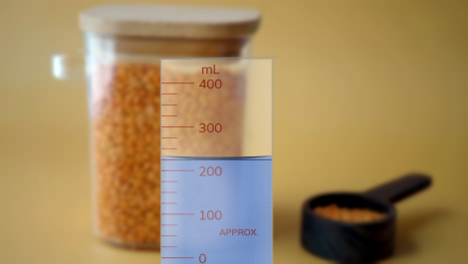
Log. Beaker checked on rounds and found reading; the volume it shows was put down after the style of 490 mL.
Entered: 225 mL
